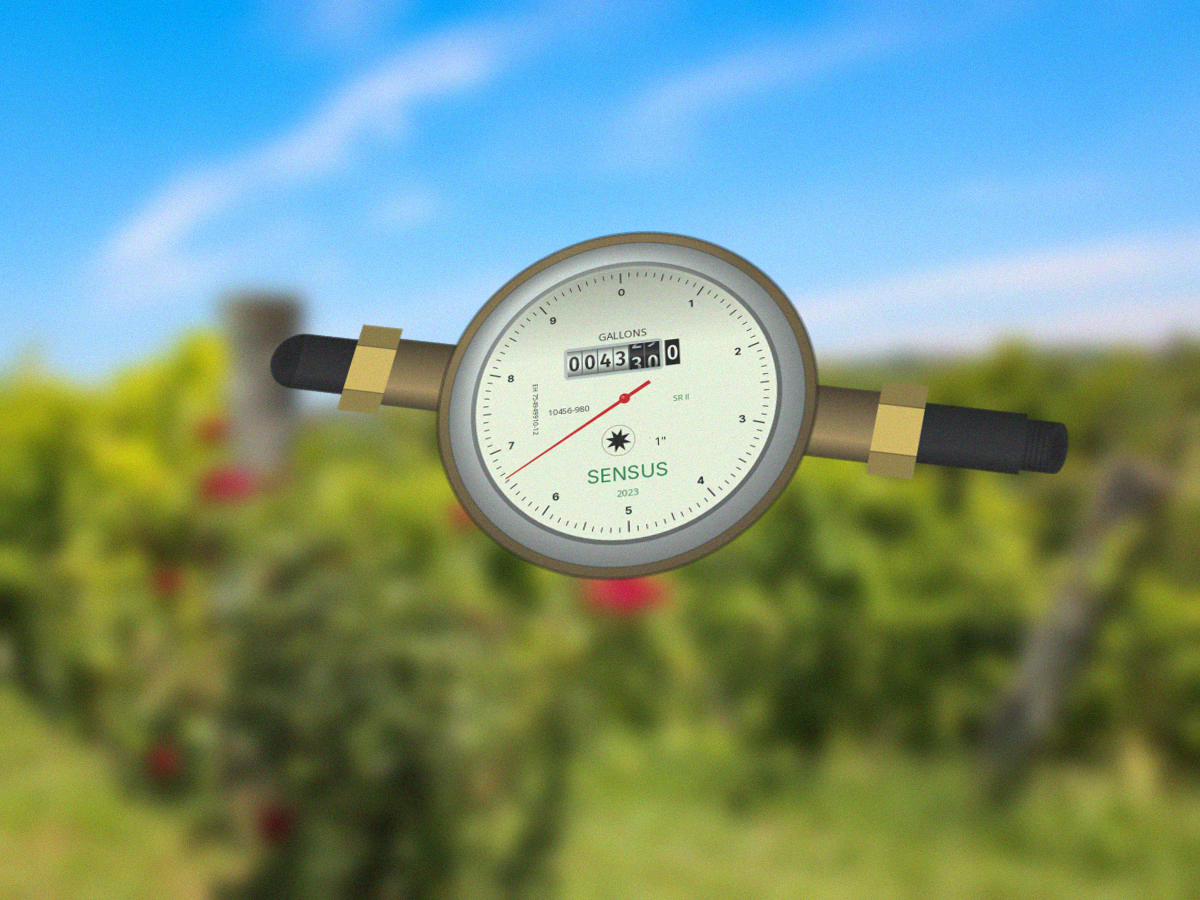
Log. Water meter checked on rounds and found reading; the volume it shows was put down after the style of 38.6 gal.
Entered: 43296.6 gal
